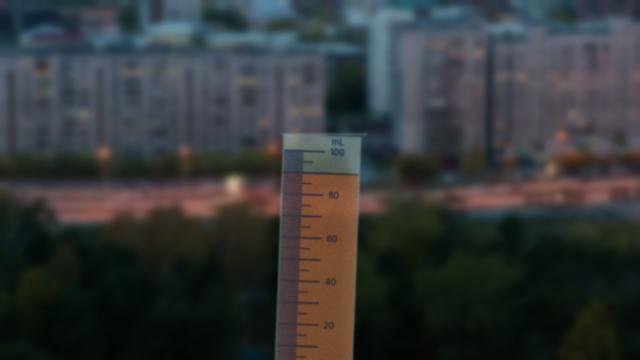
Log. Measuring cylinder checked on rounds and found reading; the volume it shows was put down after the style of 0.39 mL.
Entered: 90 mL
